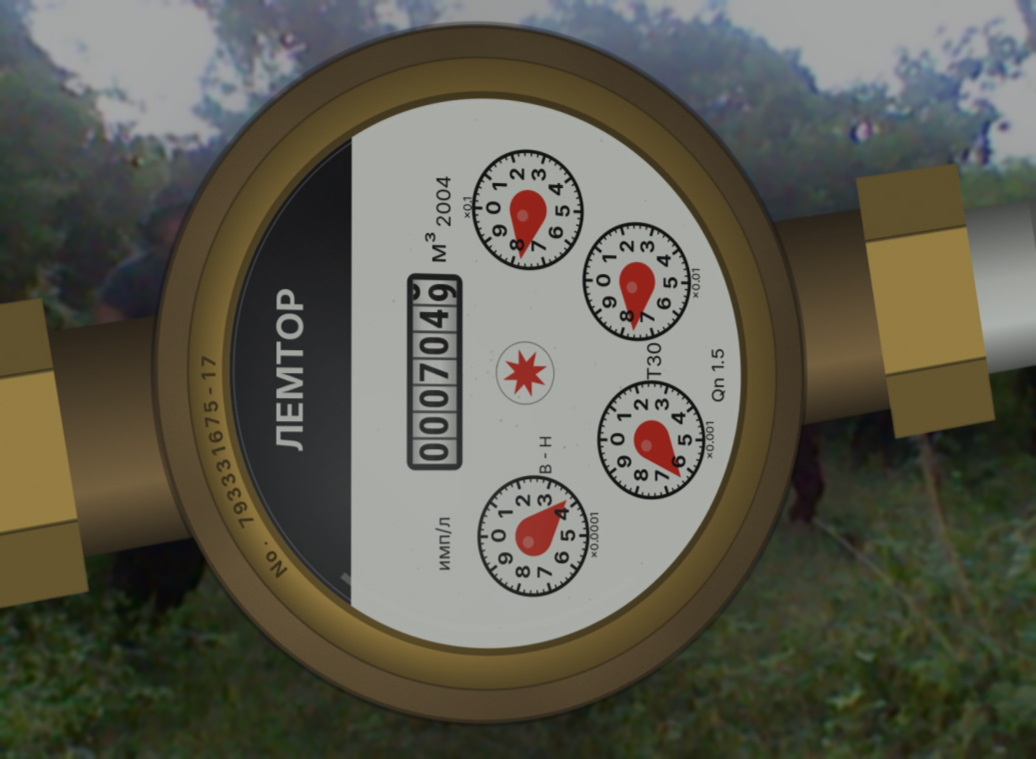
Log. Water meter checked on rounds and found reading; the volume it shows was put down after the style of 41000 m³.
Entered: 7048.7763 m³
